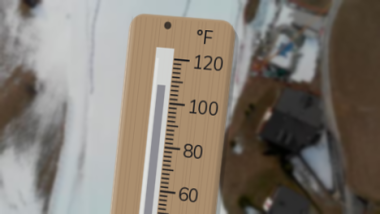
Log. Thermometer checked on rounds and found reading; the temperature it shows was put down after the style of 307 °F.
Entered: 108 °F
